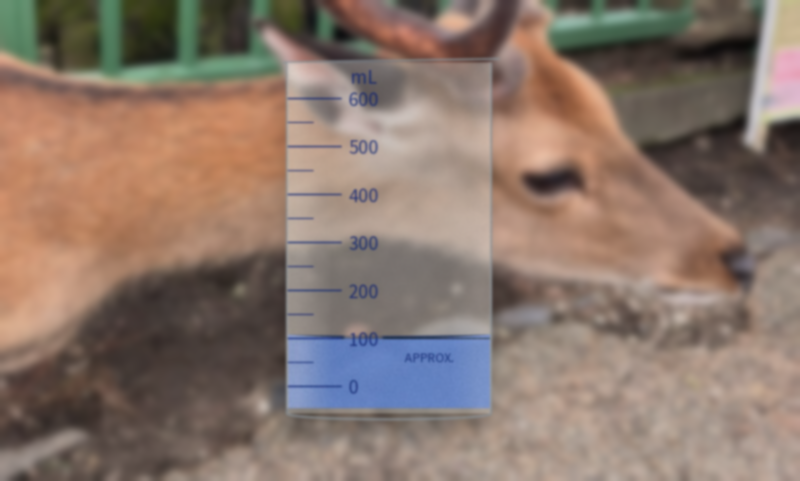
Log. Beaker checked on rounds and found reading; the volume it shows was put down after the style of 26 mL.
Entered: 100 mL
